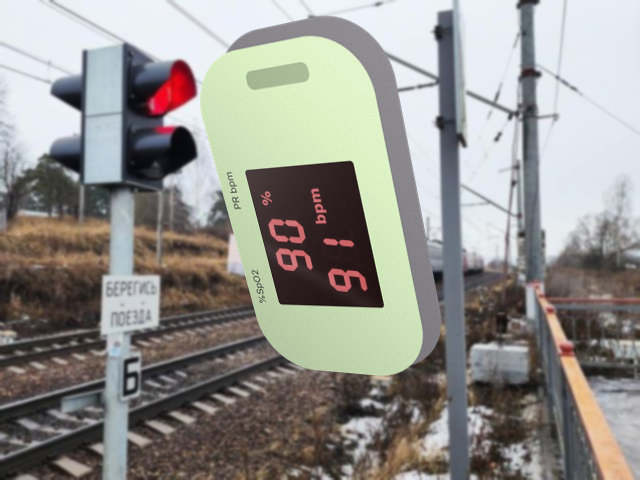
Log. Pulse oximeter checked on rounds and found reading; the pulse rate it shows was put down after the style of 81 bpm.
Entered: 91 bpm
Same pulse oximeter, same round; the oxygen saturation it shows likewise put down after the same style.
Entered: 90 %
